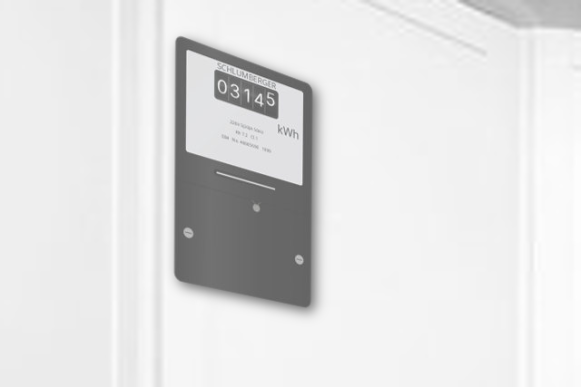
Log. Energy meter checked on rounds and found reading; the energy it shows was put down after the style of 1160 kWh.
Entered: 3145 kWh
